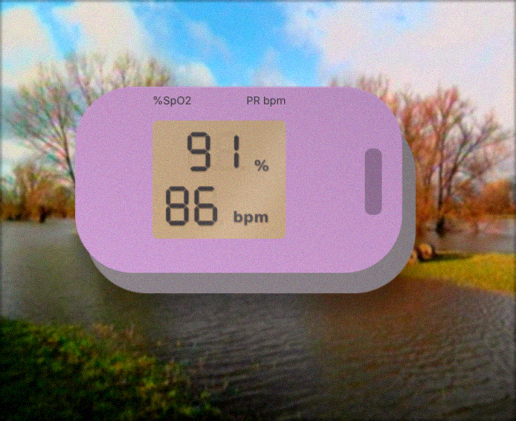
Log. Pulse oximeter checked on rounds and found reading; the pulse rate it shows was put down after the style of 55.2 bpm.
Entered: 86 bpm
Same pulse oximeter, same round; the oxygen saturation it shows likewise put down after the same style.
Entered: 91 %
